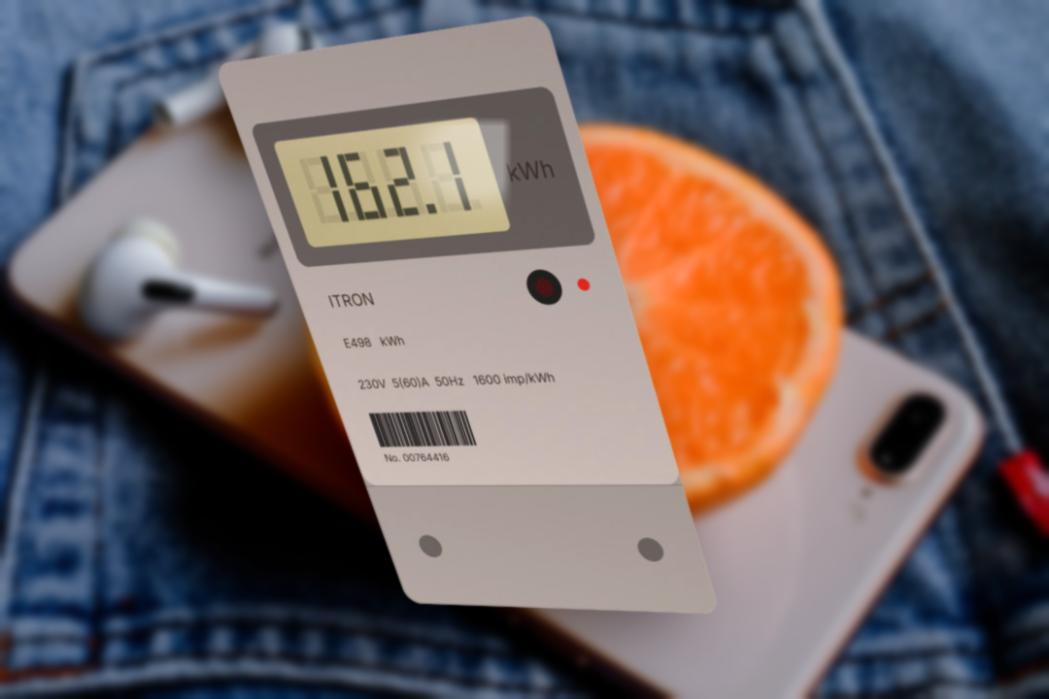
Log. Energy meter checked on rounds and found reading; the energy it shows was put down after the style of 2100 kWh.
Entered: 162.1 kWh
